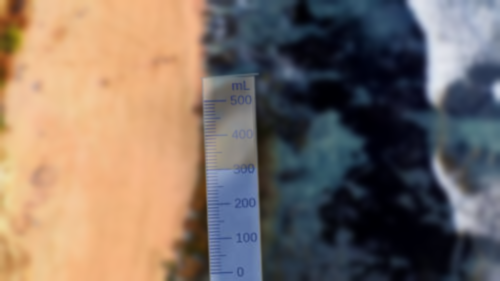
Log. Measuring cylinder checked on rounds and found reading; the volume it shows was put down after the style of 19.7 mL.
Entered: 300 mL
